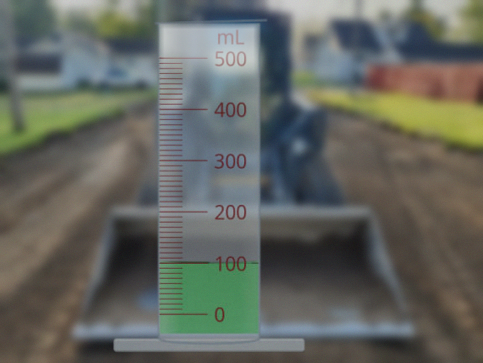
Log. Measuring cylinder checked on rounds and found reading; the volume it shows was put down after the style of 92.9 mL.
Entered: 100 mL
